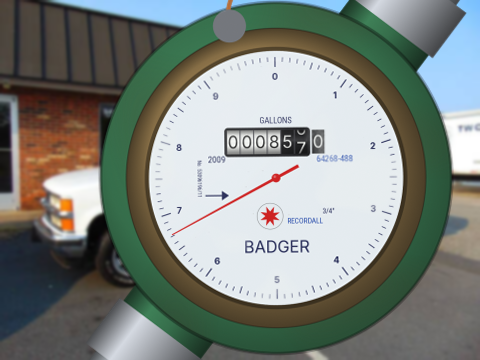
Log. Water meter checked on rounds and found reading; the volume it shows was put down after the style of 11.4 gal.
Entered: 8566.7 gal
